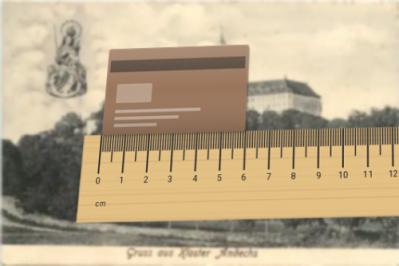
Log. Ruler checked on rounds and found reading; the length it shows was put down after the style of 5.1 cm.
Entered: 6 cm
